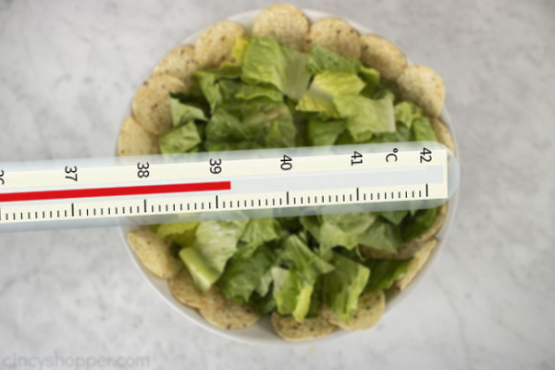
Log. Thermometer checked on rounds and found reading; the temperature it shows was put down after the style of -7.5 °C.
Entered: 39.2 °C
